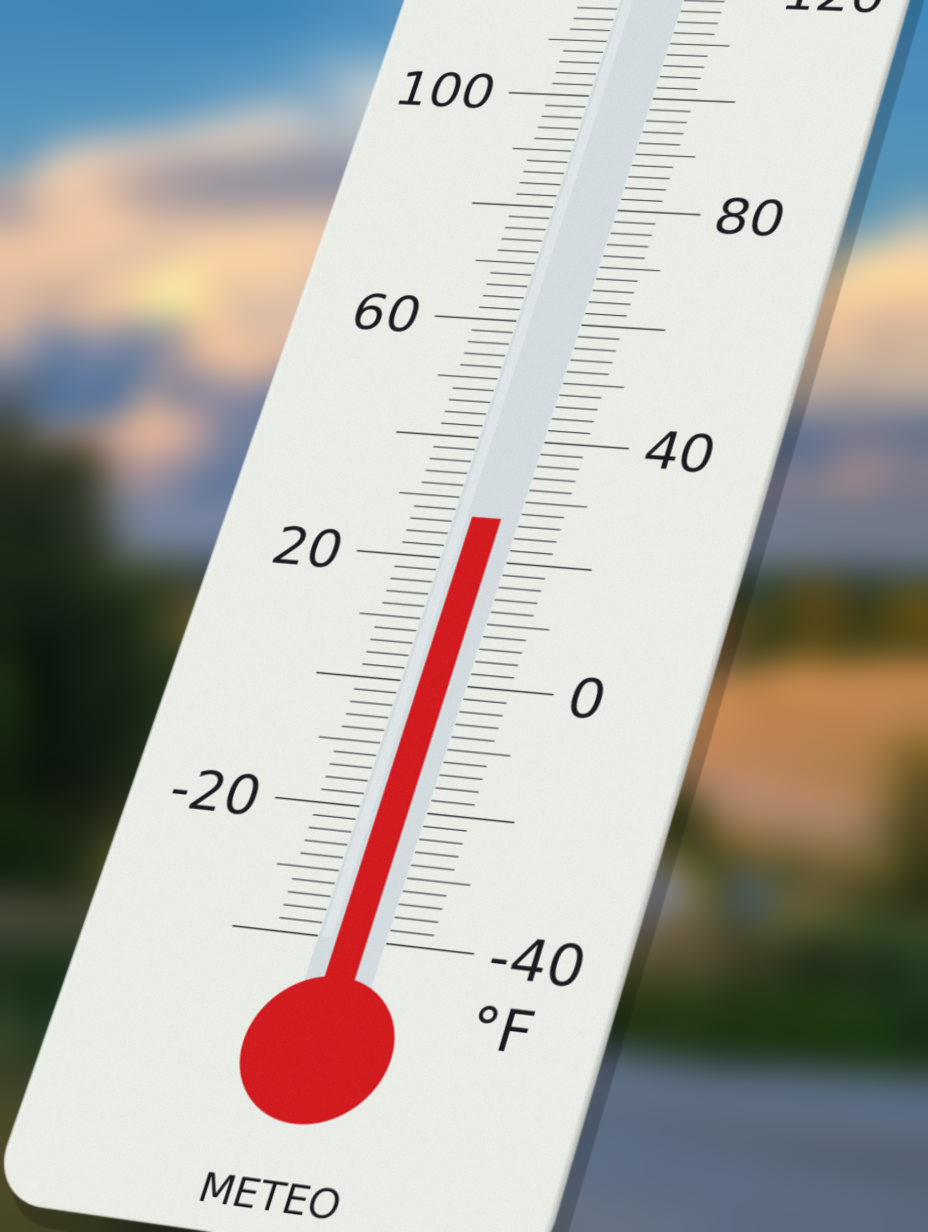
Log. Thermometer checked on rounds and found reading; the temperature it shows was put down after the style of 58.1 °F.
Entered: 27 °F
